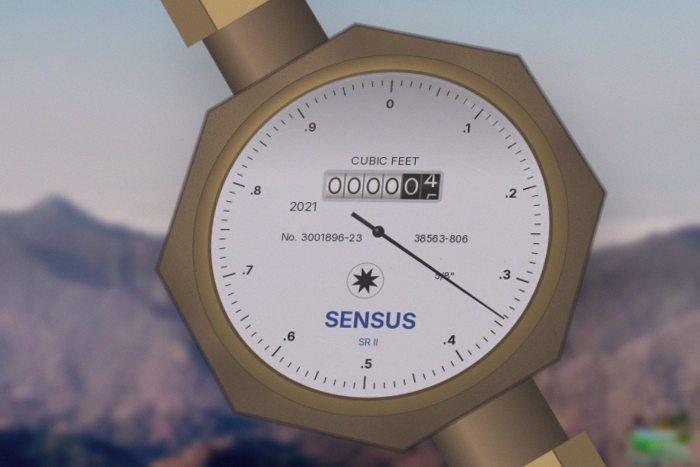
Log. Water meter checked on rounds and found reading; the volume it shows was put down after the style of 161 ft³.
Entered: 4.34 ft³
